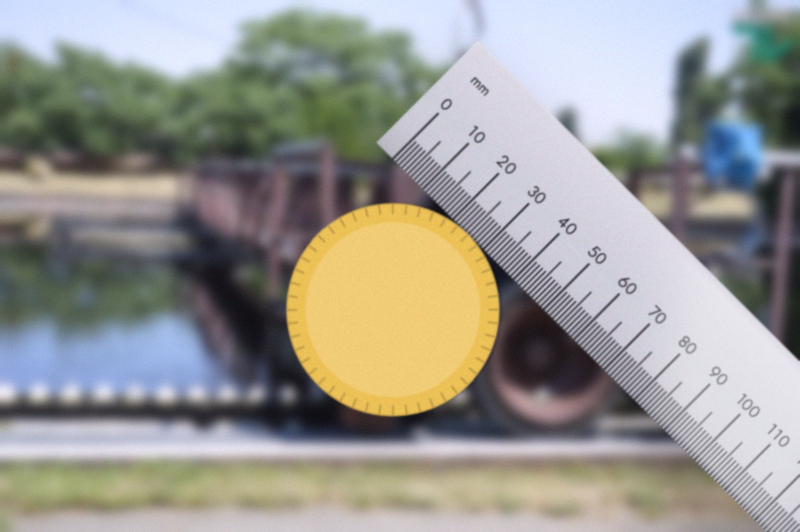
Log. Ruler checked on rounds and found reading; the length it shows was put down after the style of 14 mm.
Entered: 50 mm
